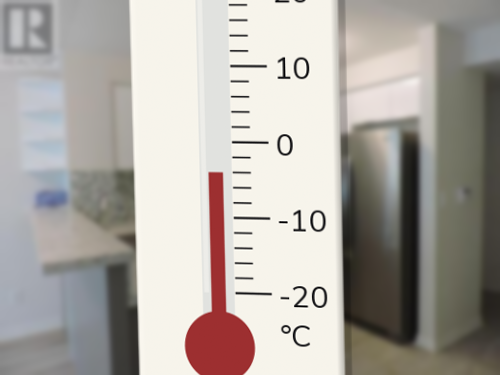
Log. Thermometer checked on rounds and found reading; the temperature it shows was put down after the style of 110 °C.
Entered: -4 °C
